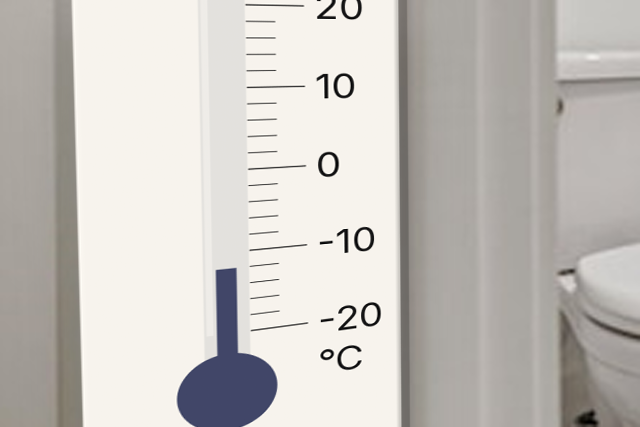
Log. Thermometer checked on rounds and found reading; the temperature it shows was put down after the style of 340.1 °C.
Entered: -12 °C
